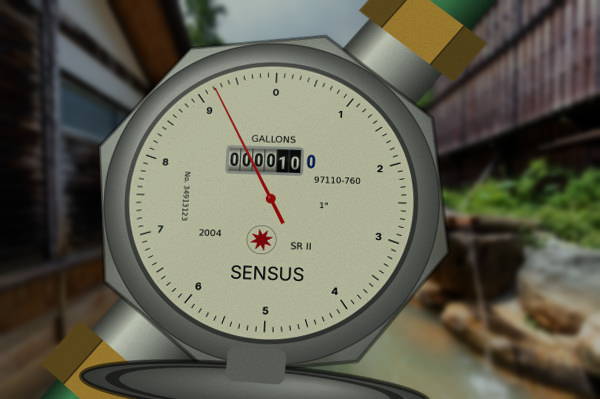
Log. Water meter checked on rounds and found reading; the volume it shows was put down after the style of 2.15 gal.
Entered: 99.2 gal
